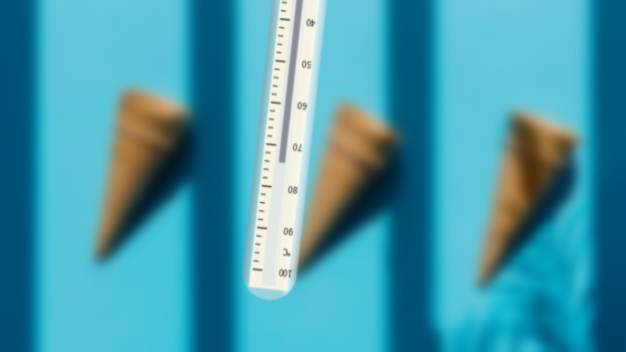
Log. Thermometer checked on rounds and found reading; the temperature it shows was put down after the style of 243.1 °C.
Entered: 74 °C
